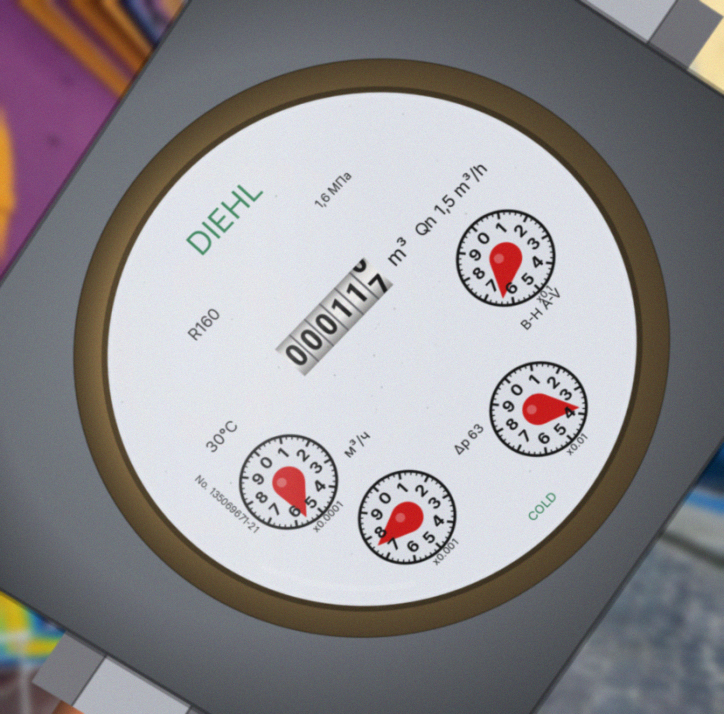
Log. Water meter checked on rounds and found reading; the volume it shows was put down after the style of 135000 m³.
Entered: 116.6375 m³
